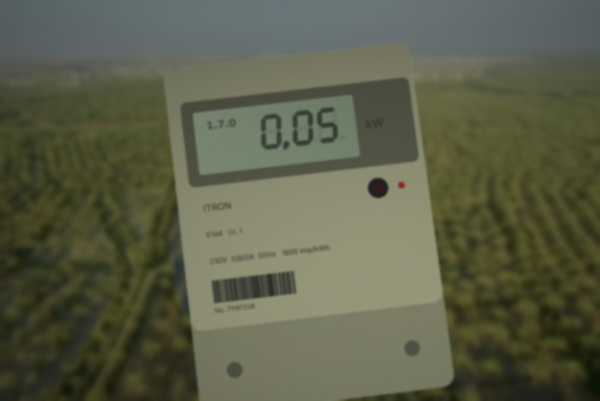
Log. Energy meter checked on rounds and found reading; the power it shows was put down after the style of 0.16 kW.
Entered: 0.05 kW
